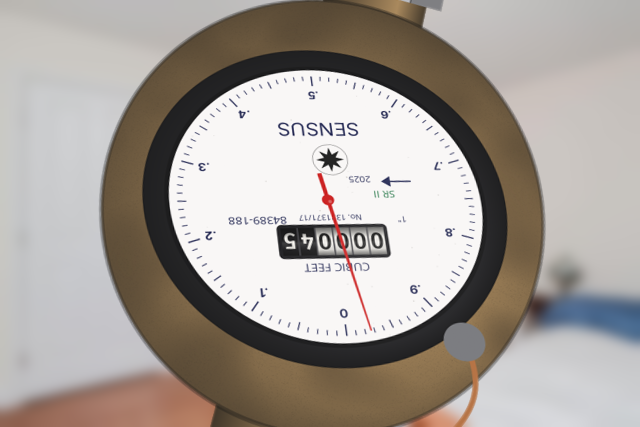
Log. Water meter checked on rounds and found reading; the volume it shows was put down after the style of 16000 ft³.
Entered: 44.97 ft³
